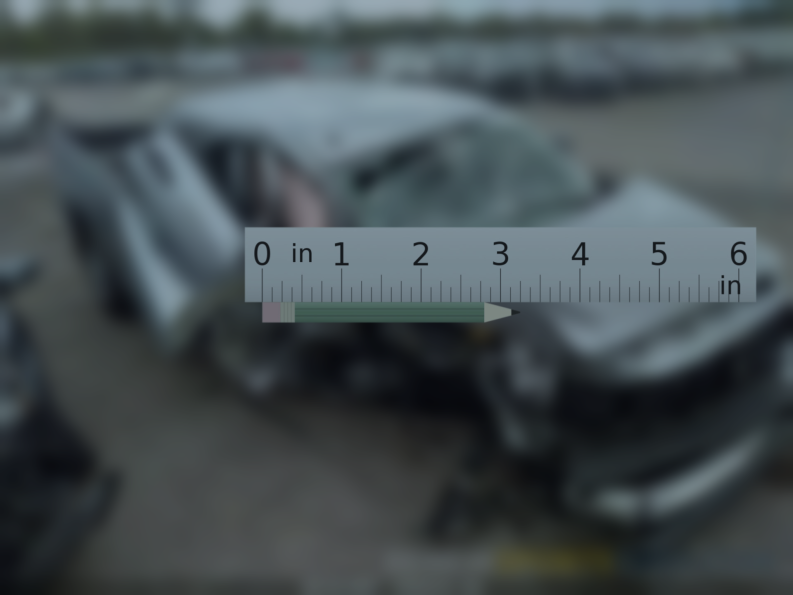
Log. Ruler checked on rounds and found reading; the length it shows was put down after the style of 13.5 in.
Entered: 3.25 in
